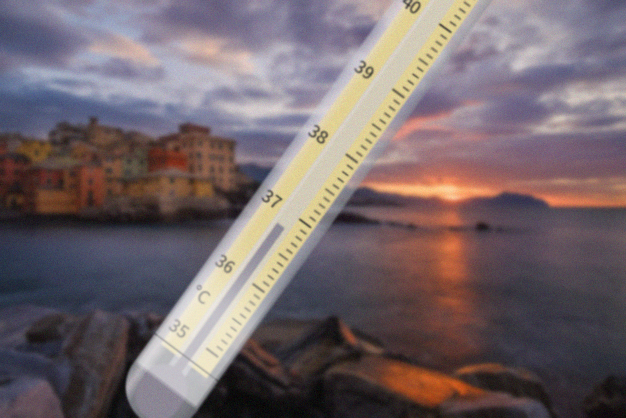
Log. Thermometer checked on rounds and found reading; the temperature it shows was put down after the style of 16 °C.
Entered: 36.8 °C
